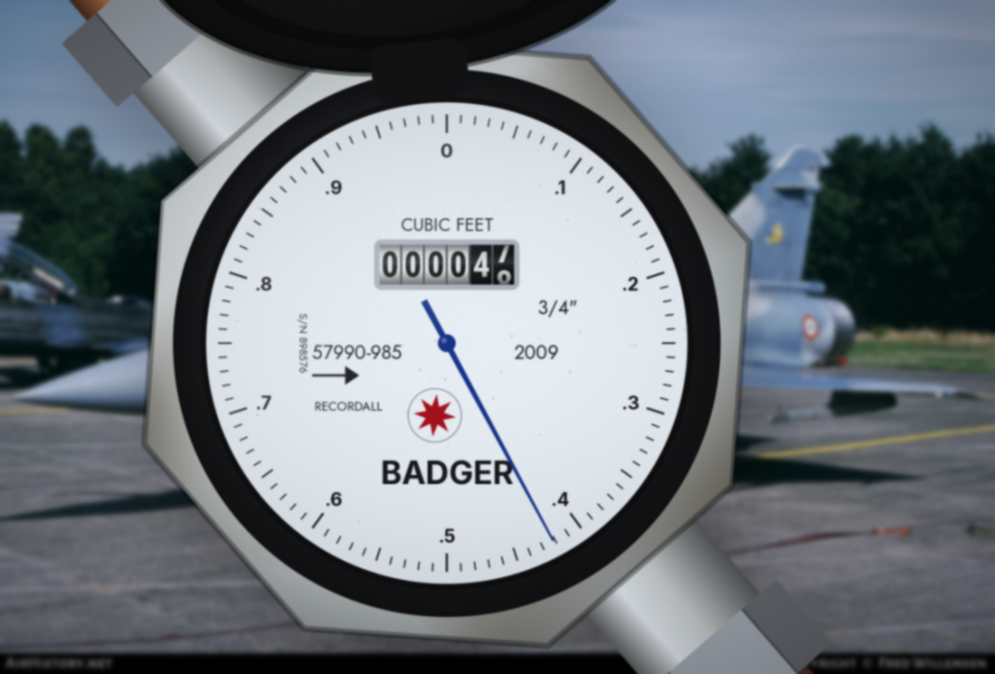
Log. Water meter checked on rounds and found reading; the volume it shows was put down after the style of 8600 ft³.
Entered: 47.42 ft³
